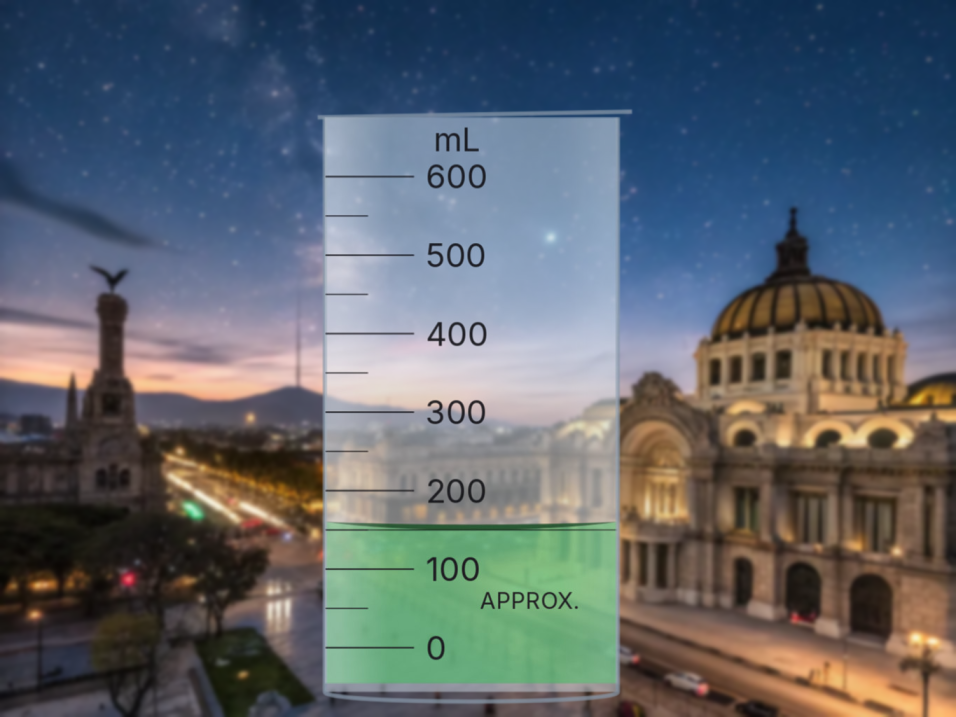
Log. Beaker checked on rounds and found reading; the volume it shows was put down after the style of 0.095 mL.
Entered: 150 mL
